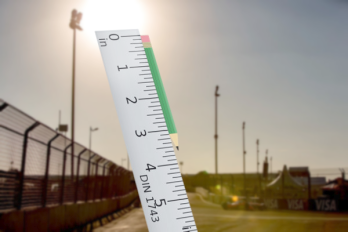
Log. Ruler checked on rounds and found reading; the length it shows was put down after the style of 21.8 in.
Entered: 3.625 in
